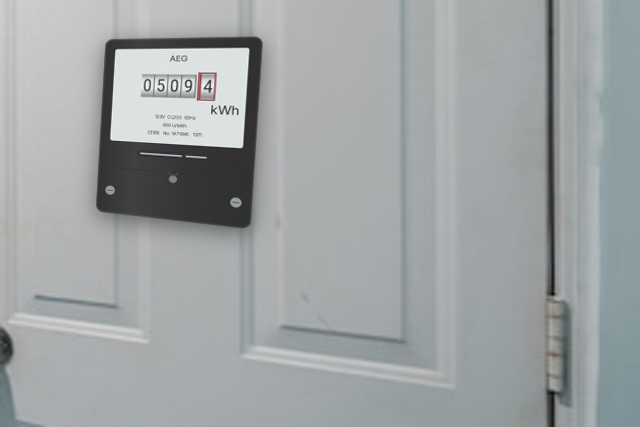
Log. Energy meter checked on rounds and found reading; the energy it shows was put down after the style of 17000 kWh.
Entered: 509.4 kWh
